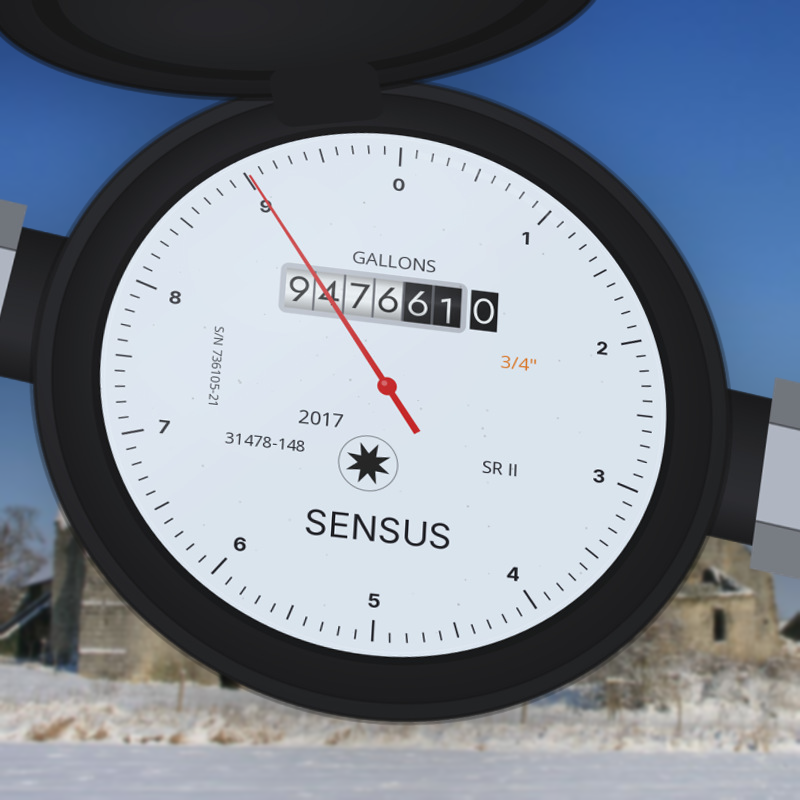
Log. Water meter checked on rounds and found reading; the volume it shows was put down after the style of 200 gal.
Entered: 9476609.0 gal
